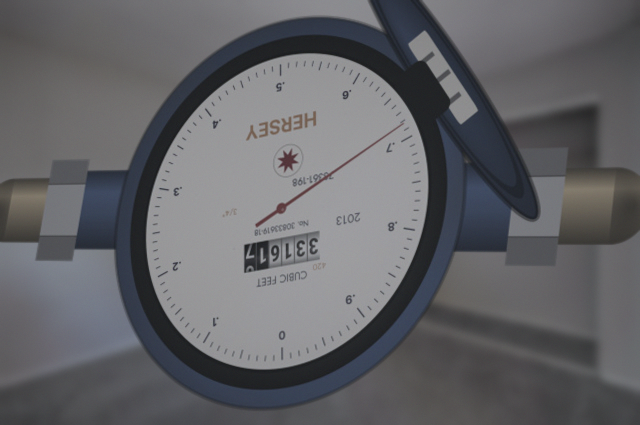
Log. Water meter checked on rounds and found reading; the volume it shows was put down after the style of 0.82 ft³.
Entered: 331616.68 ft³
